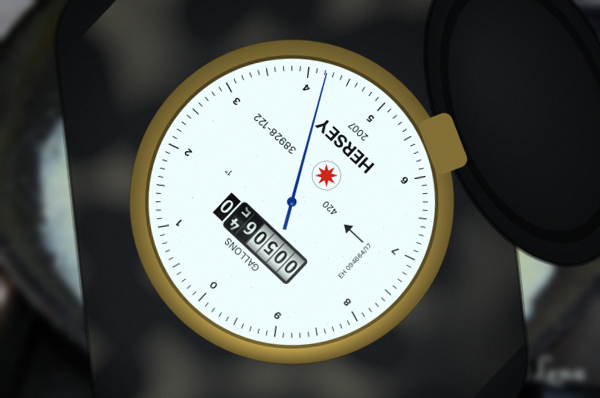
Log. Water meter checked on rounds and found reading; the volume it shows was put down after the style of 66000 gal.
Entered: 50644.2 gal
